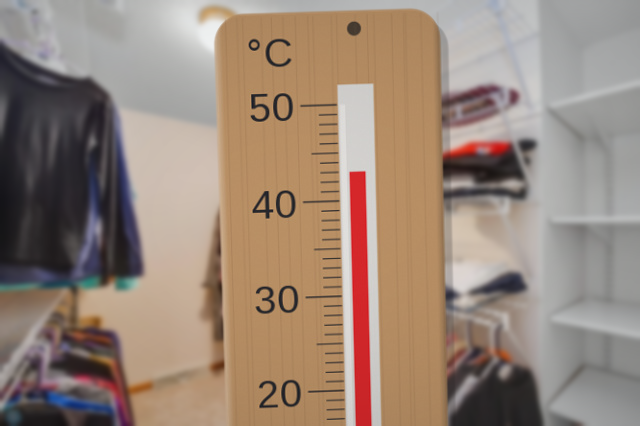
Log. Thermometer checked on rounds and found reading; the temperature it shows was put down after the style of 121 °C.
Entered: 43 °C
